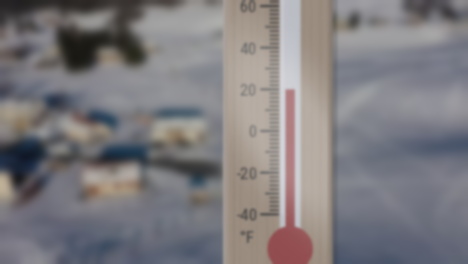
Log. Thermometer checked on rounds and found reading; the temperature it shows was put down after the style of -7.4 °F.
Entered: 20 °F
